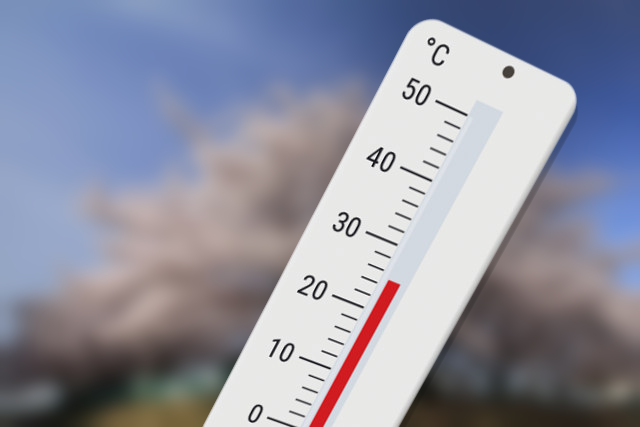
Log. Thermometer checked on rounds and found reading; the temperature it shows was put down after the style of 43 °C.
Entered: 25 °C
